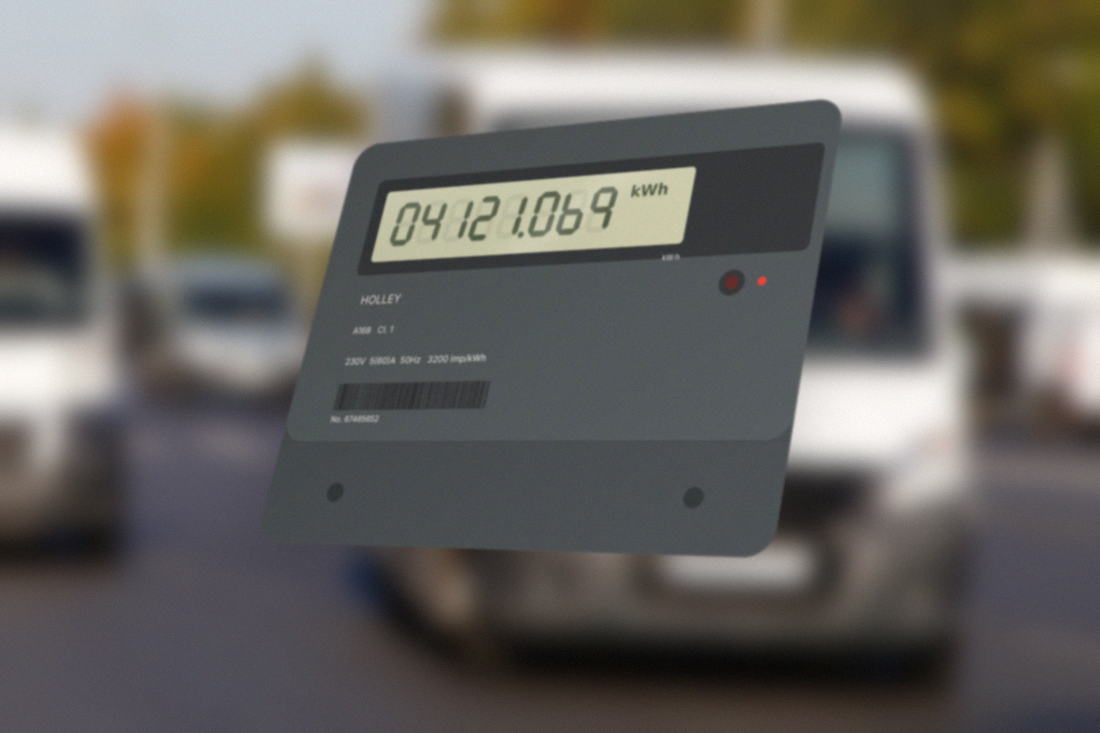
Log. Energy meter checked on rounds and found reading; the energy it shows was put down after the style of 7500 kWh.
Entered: 4121.069 kWh
